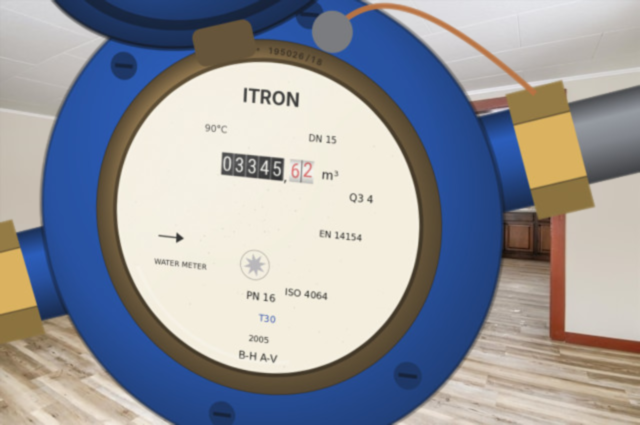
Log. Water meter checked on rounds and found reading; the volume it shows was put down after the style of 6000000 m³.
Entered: 3345.62 m³
